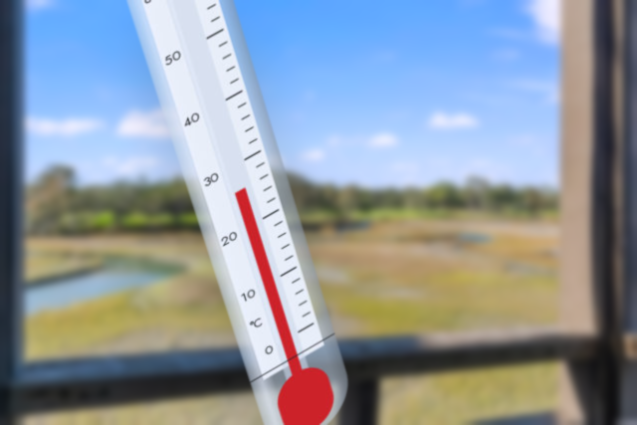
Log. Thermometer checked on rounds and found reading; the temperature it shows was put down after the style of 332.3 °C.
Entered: 26 °C
